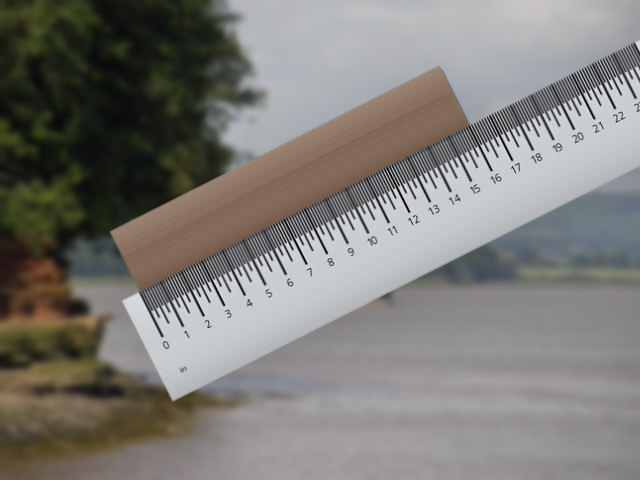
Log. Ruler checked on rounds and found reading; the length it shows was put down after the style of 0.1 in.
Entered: 16 in
